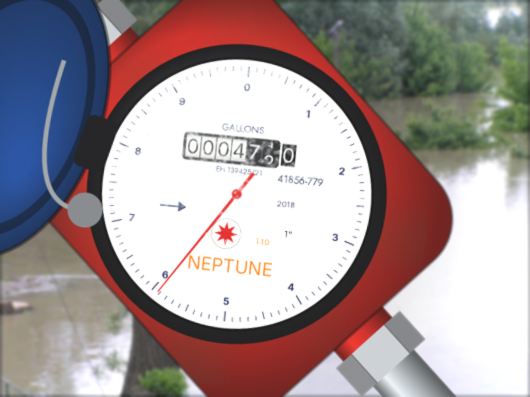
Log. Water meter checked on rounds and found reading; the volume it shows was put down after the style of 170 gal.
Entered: 4715.9 gal
